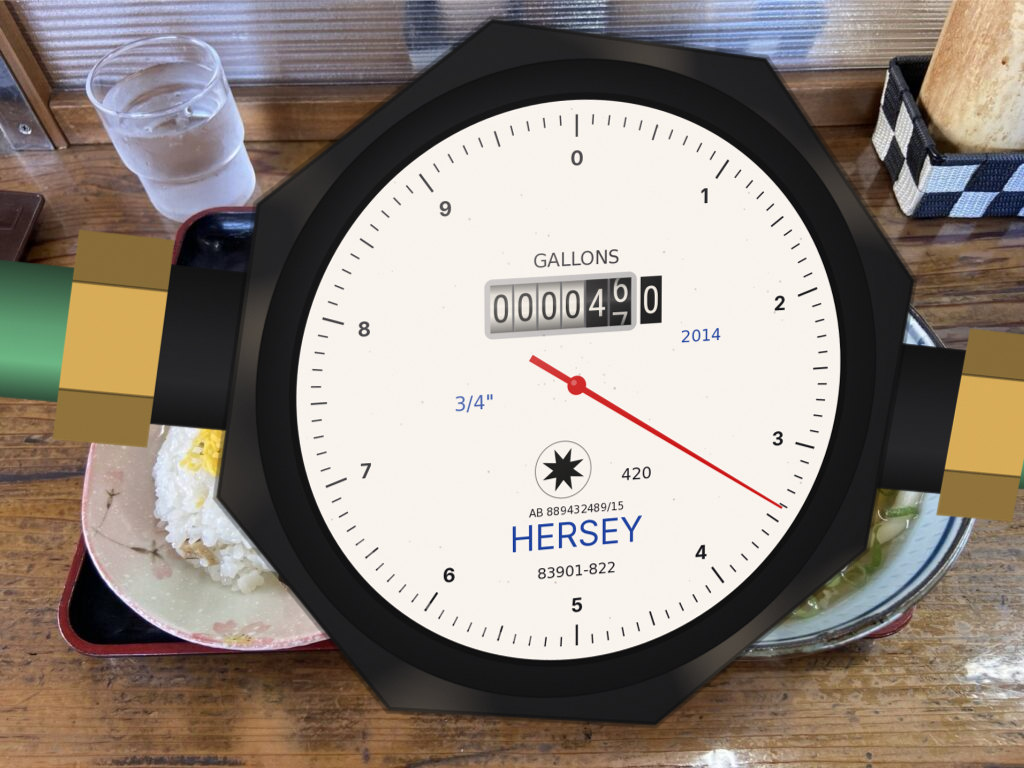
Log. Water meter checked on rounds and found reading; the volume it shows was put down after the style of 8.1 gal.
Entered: 463.4 gal
